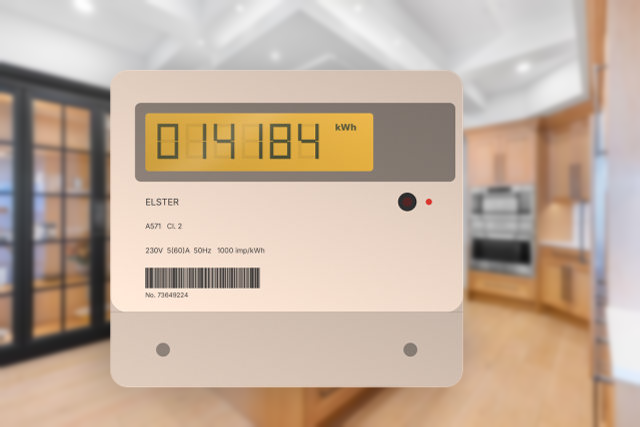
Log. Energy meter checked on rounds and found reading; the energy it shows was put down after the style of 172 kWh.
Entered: 14184 kWh
